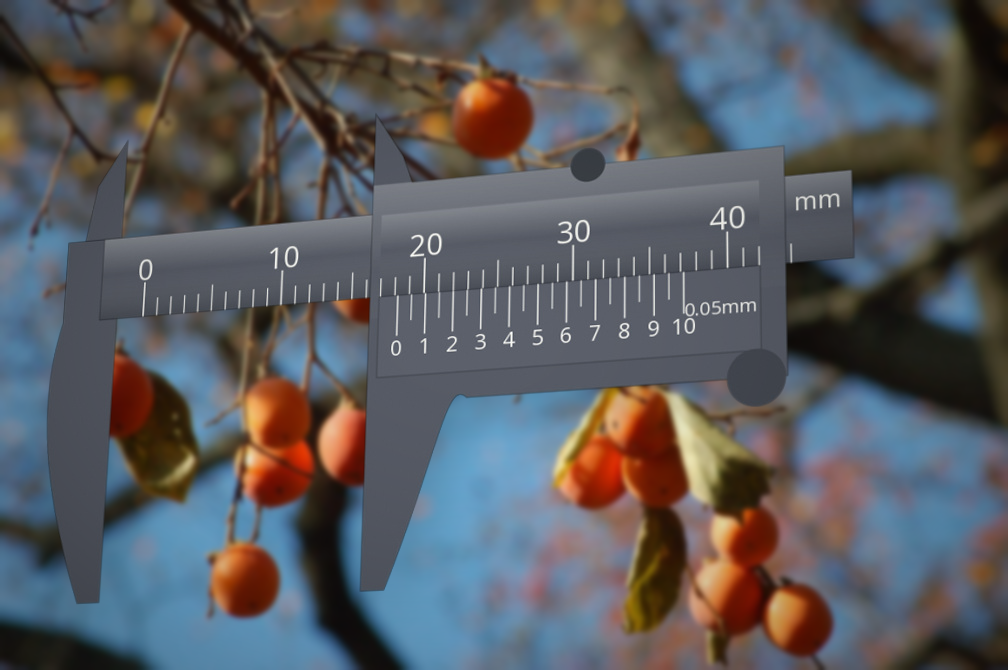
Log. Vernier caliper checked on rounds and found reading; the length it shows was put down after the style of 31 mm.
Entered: 18.2 mm
